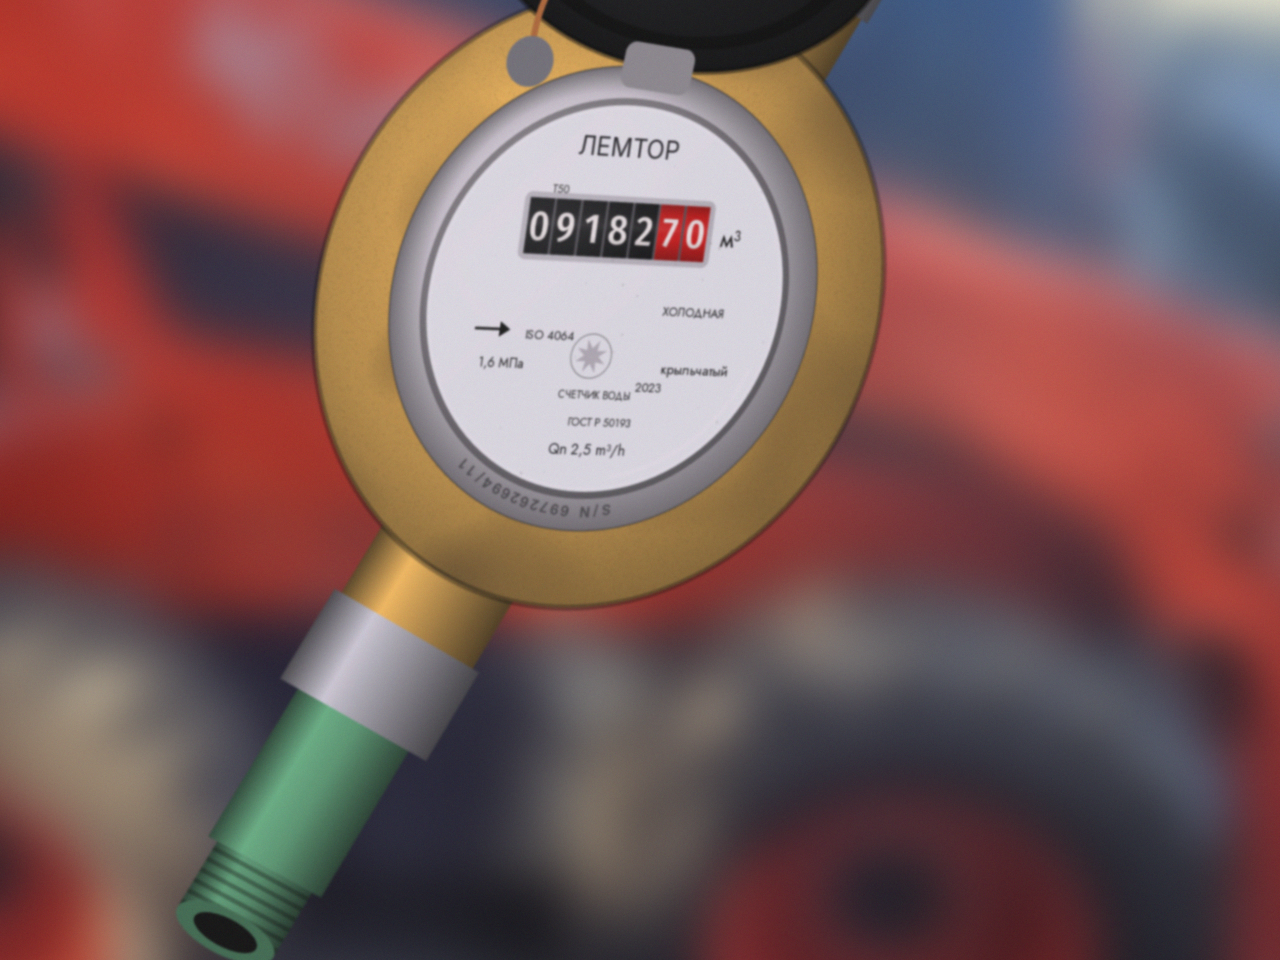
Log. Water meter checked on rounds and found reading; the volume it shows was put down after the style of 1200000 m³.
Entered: 9182.70 m³
